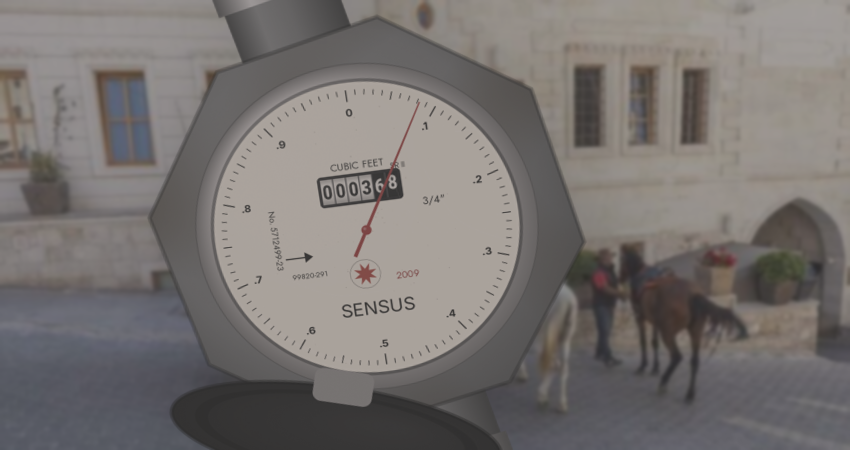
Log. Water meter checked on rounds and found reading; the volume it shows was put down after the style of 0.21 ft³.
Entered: 368.08 ft³
